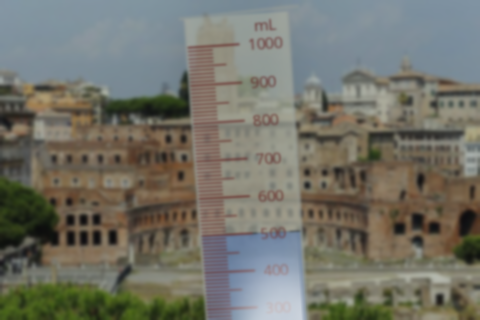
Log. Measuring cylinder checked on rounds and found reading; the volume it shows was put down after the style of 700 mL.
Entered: 500 mL
